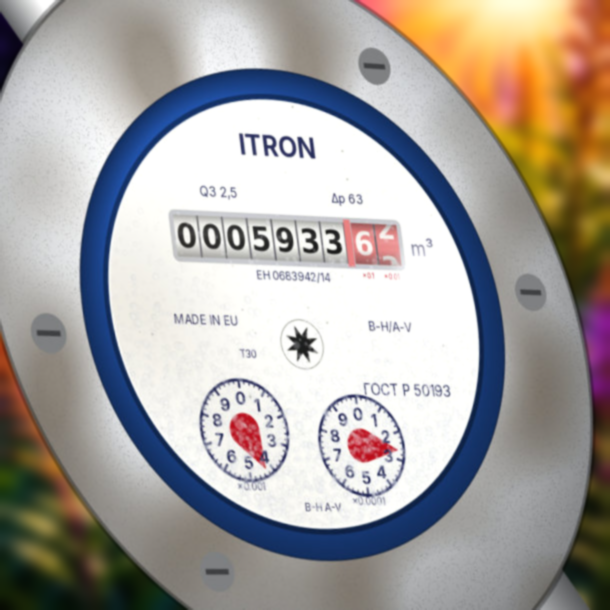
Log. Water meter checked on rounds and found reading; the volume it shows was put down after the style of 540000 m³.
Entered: 5933.6242 m³
